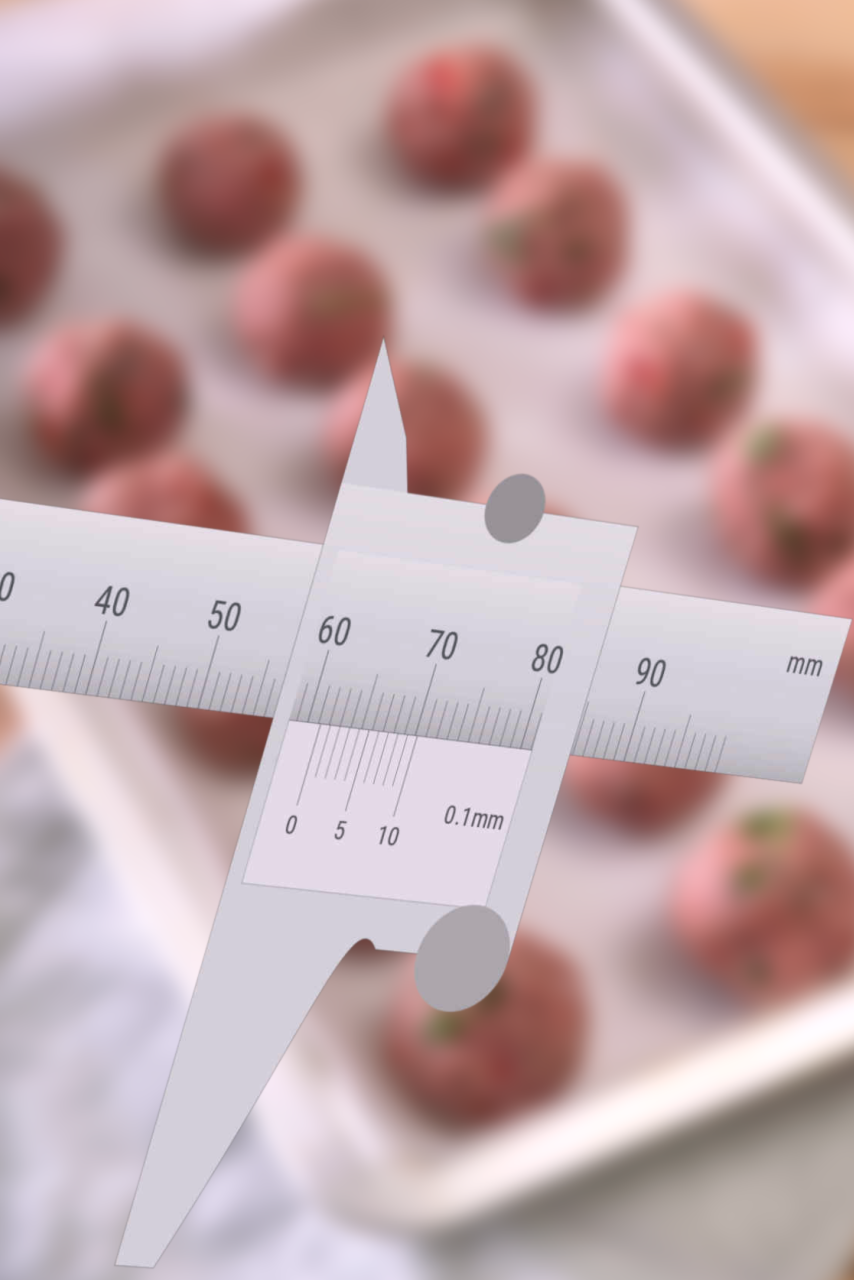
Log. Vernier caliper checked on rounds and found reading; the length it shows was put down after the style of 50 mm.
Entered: 61.2 mm
